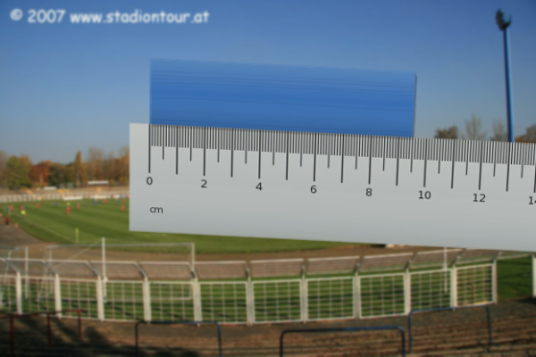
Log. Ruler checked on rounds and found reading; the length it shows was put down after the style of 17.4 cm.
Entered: 9.5 cm
